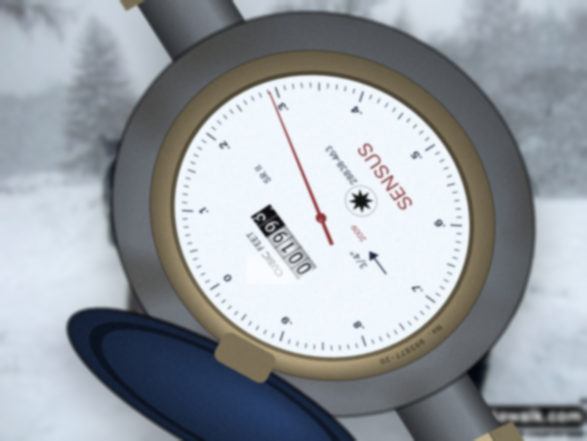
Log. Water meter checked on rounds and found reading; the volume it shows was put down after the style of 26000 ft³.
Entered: 1993.29 ft³
